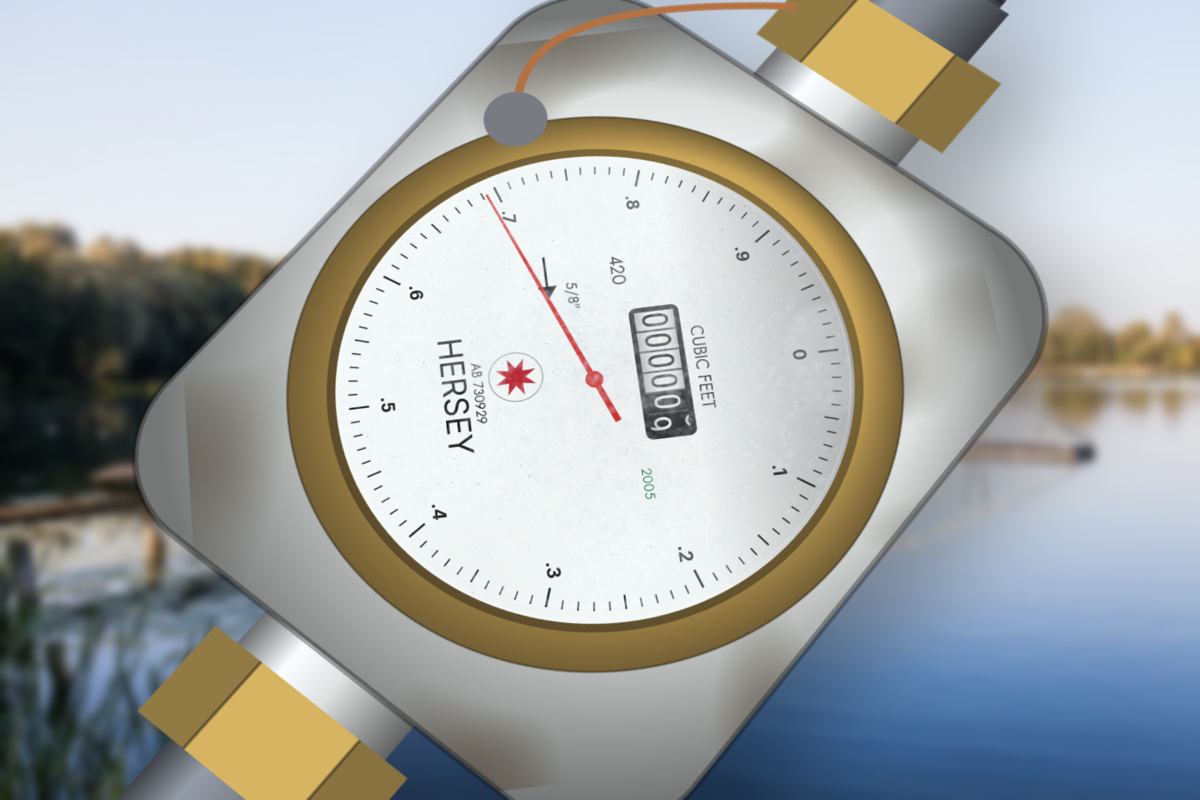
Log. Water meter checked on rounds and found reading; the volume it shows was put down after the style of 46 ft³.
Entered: 8.69 ft³
